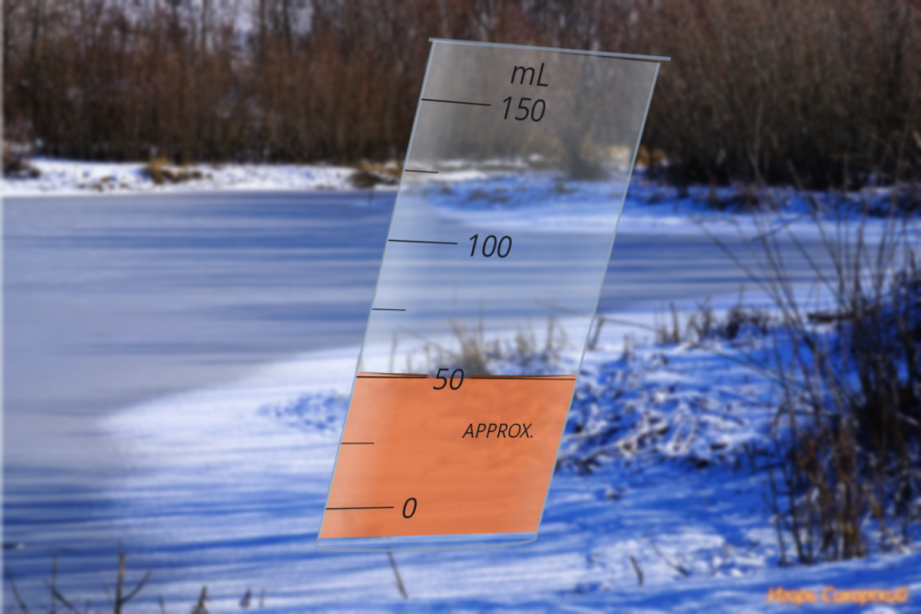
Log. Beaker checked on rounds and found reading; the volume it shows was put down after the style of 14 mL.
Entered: 50 mL
